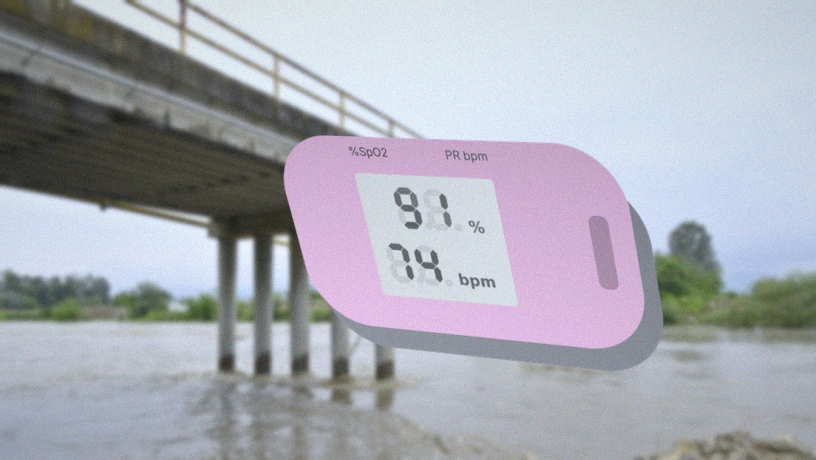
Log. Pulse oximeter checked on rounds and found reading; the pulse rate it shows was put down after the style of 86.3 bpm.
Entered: 74 bpm
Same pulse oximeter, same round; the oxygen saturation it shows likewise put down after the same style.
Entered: 91 %
